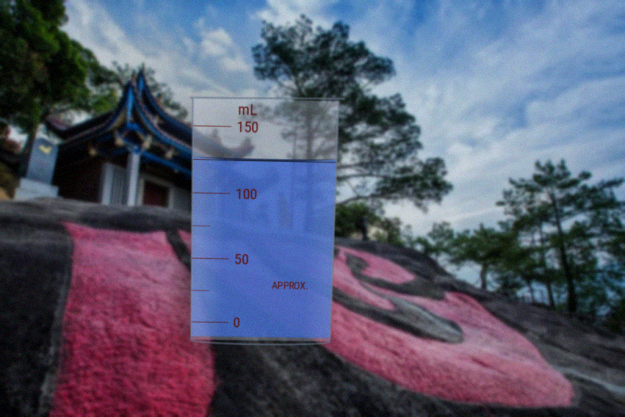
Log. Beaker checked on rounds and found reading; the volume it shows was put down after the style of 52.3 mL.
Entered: 125 mL
